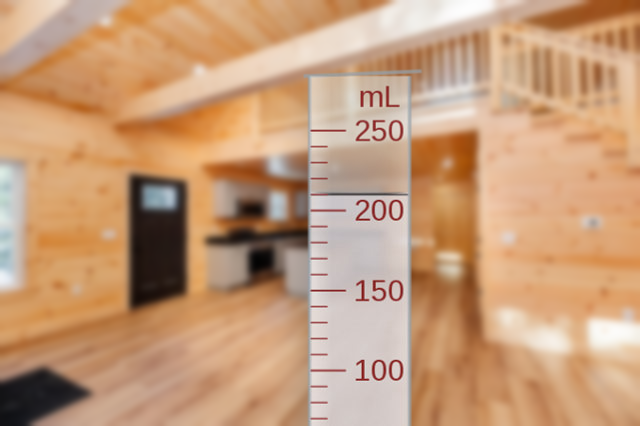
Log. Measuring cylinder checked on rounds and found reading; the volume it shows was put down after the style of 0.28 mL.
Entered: 210 mL
